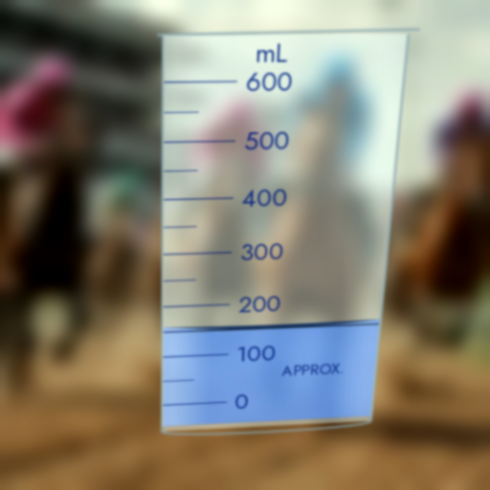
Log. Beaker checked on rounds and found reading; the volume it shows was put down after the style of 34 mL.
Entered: 150 mL
